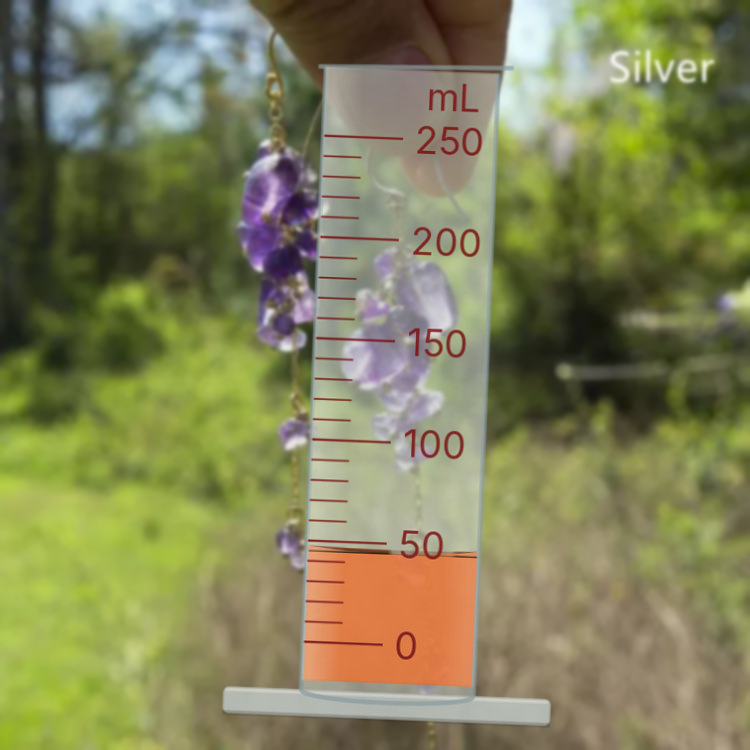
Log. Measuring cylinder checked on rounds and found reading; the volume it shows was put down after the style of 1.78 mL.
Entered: 45 mL
